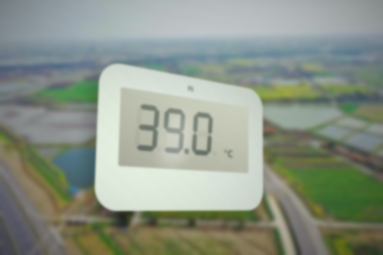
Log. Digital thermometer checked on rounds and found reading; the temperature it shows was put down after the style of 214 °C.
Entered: 39.0 °C
